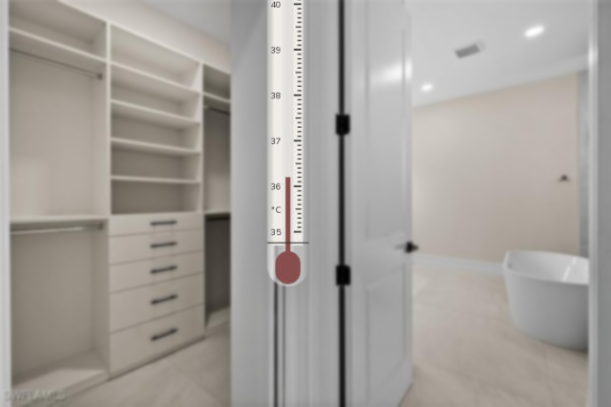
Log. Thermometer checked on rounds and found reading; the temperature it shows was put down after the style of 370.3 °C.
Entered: 36.2 °C
